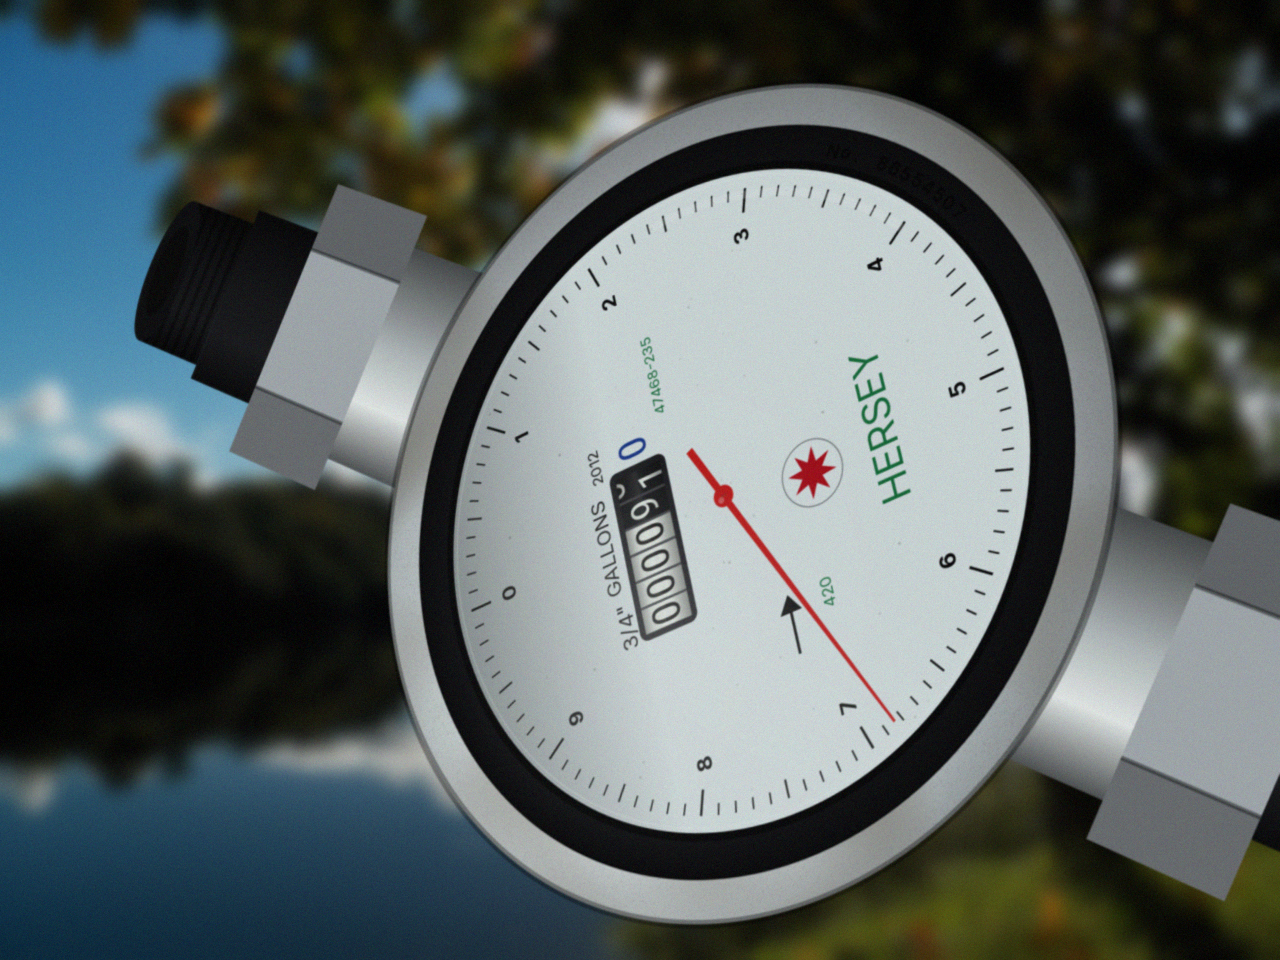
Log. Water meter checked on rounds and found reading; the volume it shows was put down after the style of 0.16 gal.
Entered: 906.8 gal
